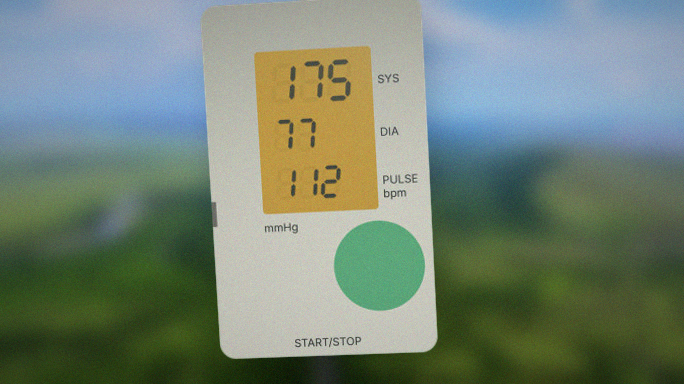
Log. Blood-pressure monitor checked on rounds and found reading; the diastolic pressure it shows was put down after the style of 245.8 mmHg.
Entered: 77 mmHg
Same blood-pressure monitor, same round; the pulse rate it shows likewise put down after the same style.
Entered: 112 bpm
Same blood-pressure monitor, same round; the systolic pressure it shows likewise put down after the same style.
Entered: 175 mmHg
